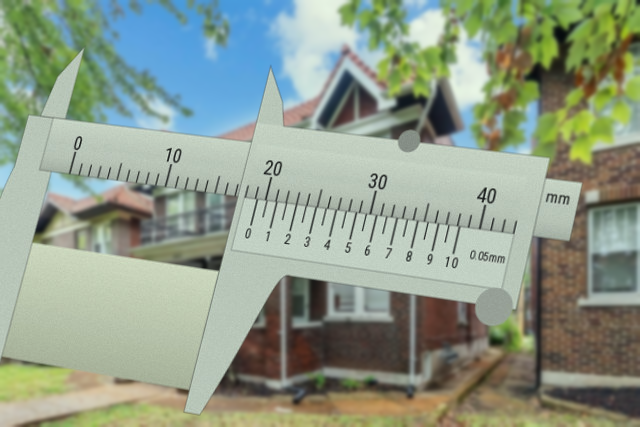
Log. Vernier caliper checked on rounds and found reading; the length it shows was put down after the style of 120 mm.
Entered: 19.2 mm
